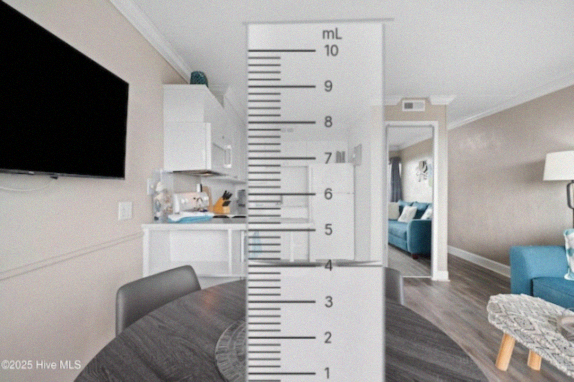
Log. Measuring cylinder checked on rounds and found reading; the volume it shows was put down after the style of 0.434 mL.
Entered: 4 mL
